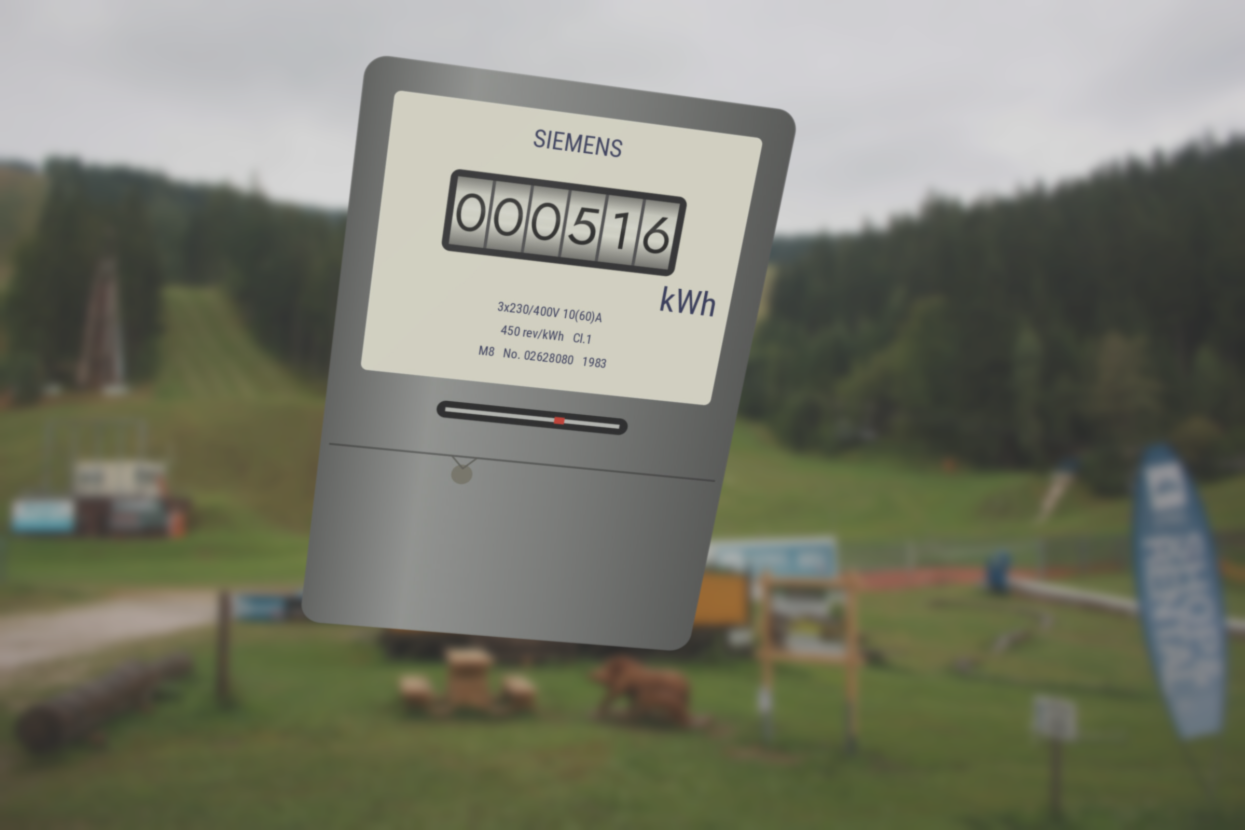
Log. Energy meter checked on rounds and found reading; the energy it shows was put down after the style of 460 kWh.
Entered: 516 kWh
